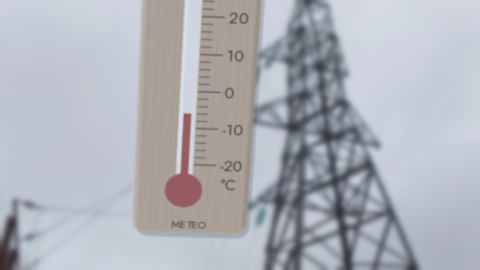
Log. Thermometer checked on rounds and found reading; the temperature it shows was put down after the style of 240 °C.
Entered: -6 °C
